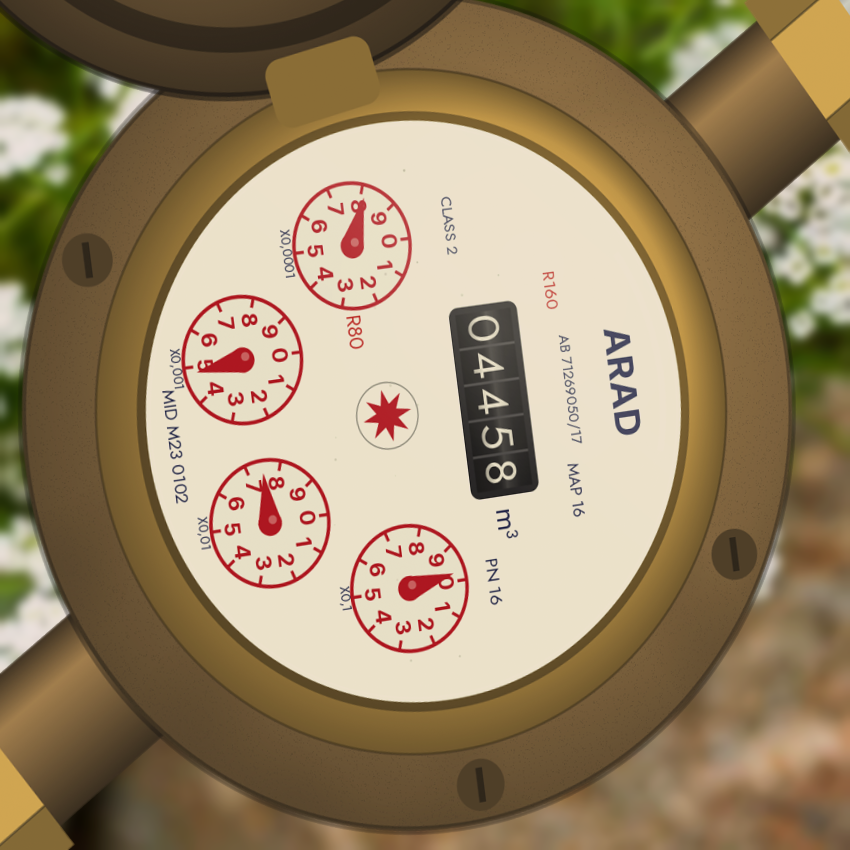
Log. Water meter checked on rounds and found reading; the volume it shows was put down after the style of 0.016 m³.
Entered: 4457.9748 m³
